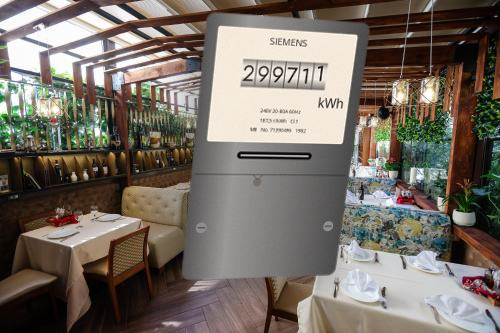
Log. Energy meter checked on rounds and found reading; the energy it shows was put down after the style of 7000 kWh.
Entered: 299711 kWh
